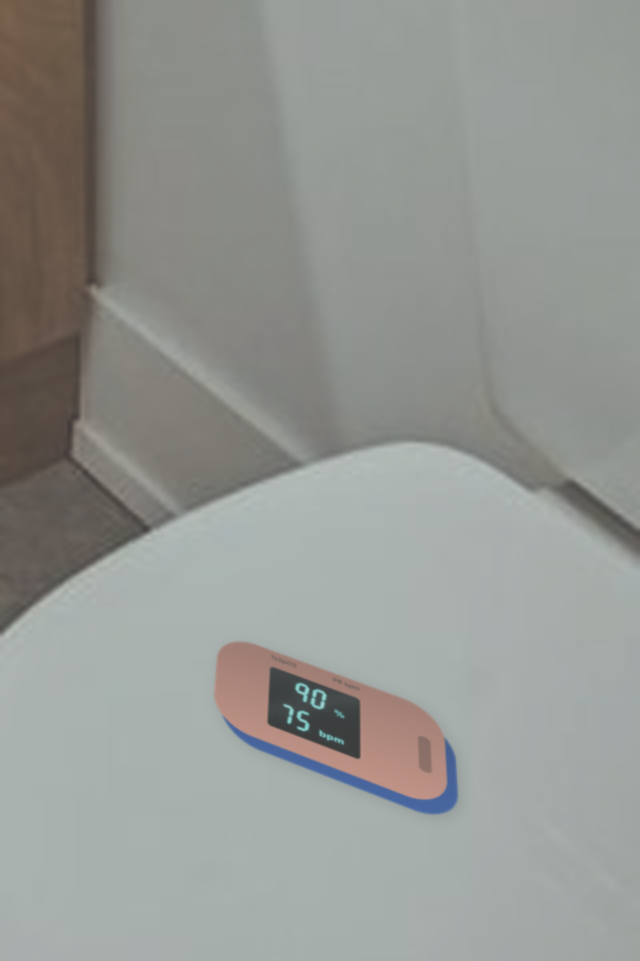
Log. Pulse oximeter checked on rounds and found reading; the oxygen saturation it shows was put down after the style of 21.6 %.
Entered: 90 %
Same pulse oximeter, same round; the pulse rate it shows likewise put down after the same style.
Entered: 75 bpm
